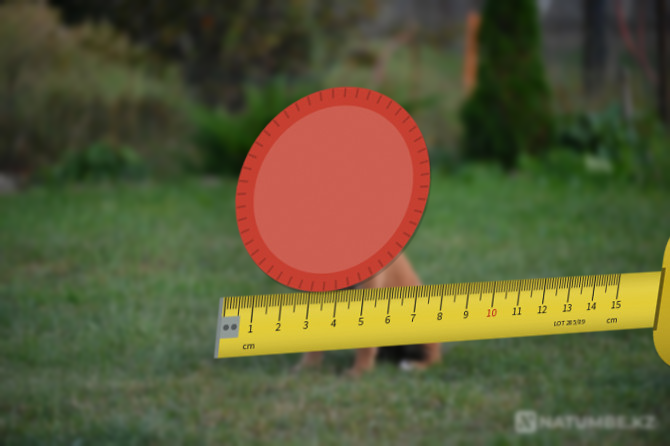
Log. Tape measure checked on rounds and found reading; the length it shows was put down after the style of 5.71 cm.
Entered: 7 cm
